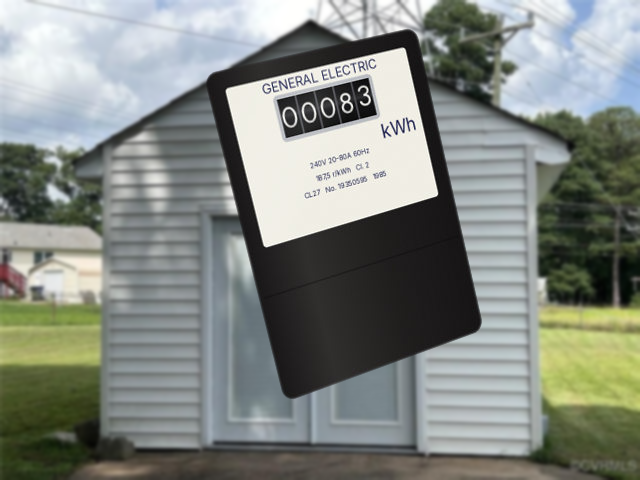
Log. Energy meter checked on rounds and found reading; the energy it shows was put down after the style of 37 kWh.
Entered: 83 kWh
